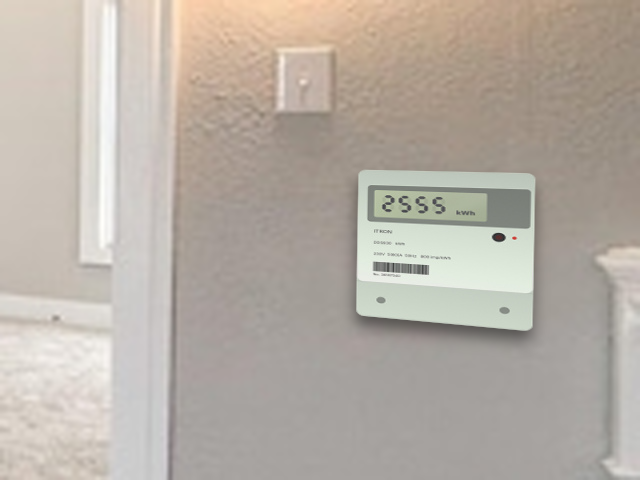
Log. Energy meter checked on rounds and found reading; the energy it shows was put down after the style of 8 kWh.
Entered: 2555 kWh
